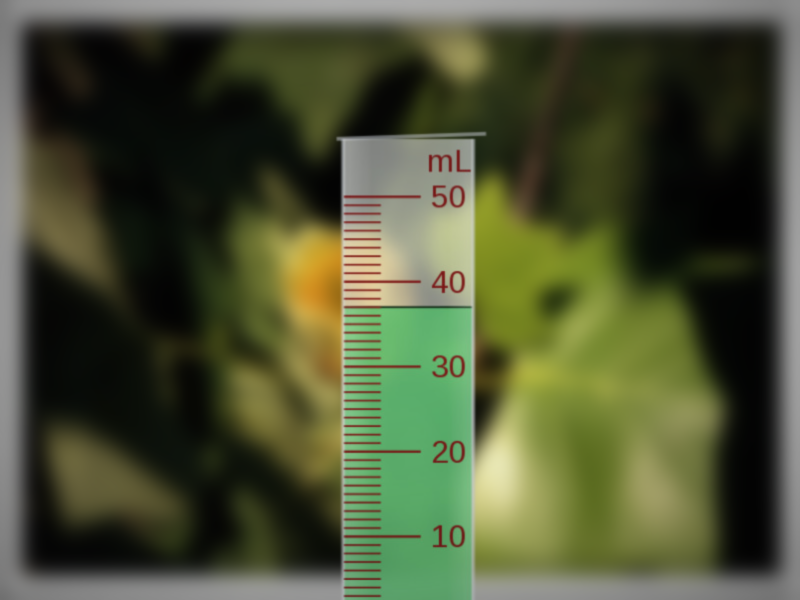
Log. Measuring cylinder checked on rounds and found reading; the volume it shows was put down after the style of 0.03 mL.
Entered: 37 mL
